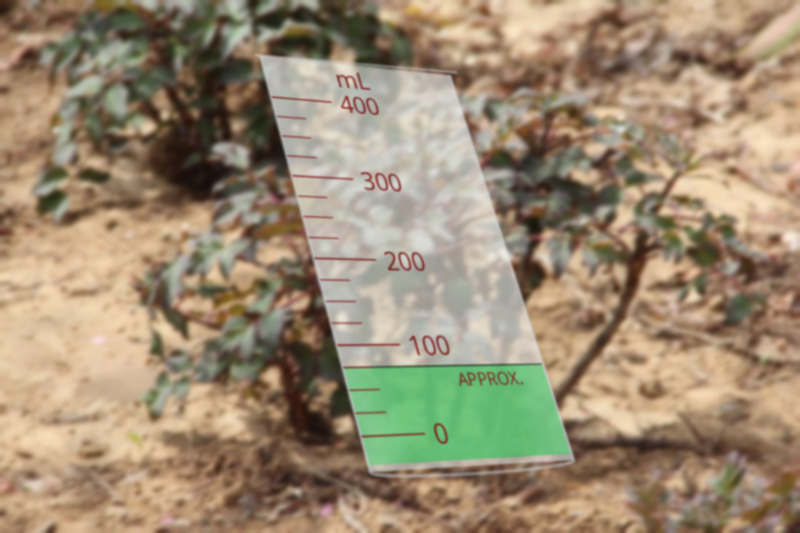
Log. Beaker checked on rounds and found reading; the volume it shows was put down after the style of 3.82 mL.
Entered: 75 mL
